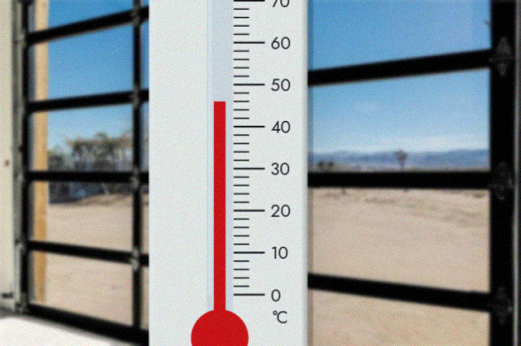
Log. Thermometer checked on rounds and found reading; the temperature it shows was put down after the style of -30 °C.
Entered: 46 °C
